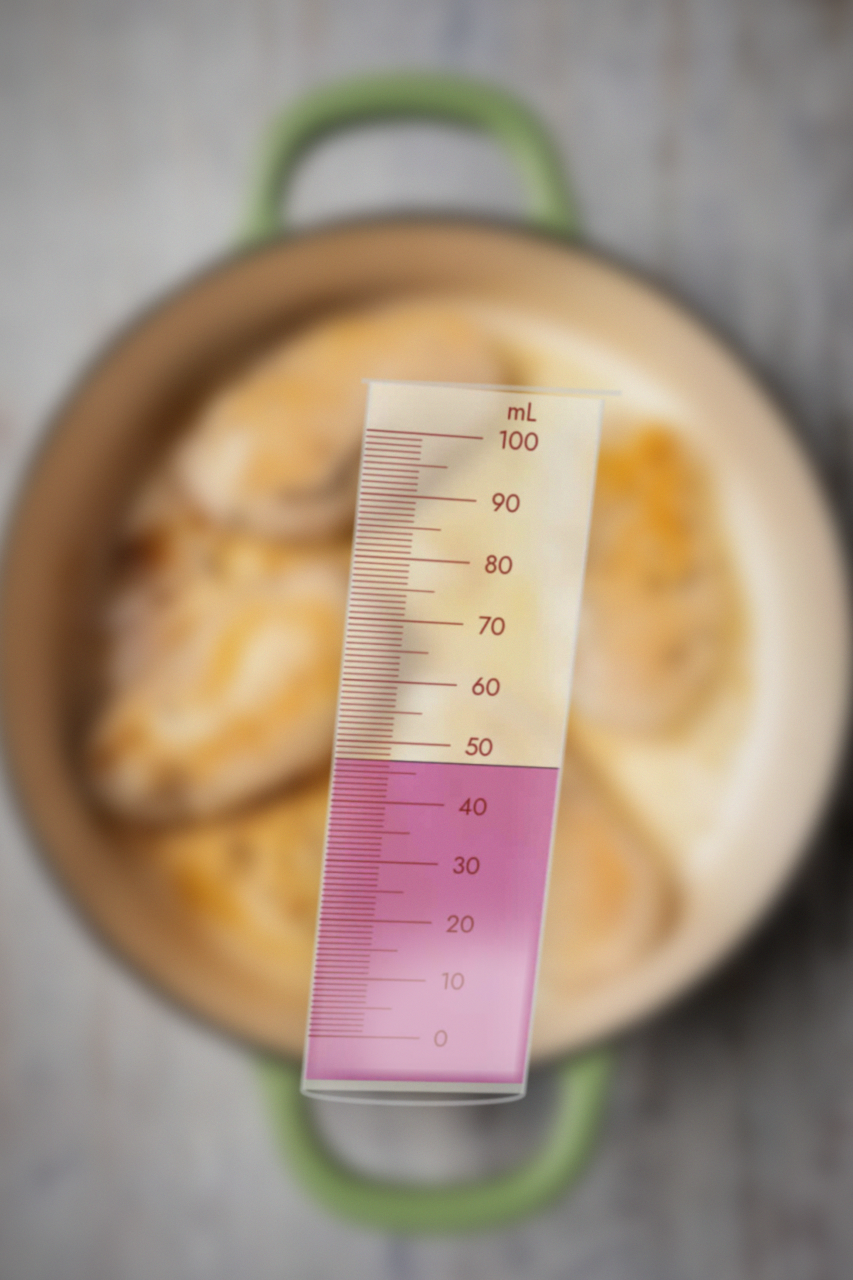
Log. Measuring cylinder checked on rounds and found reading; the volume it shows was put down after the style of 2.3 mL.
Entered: 47 mL
